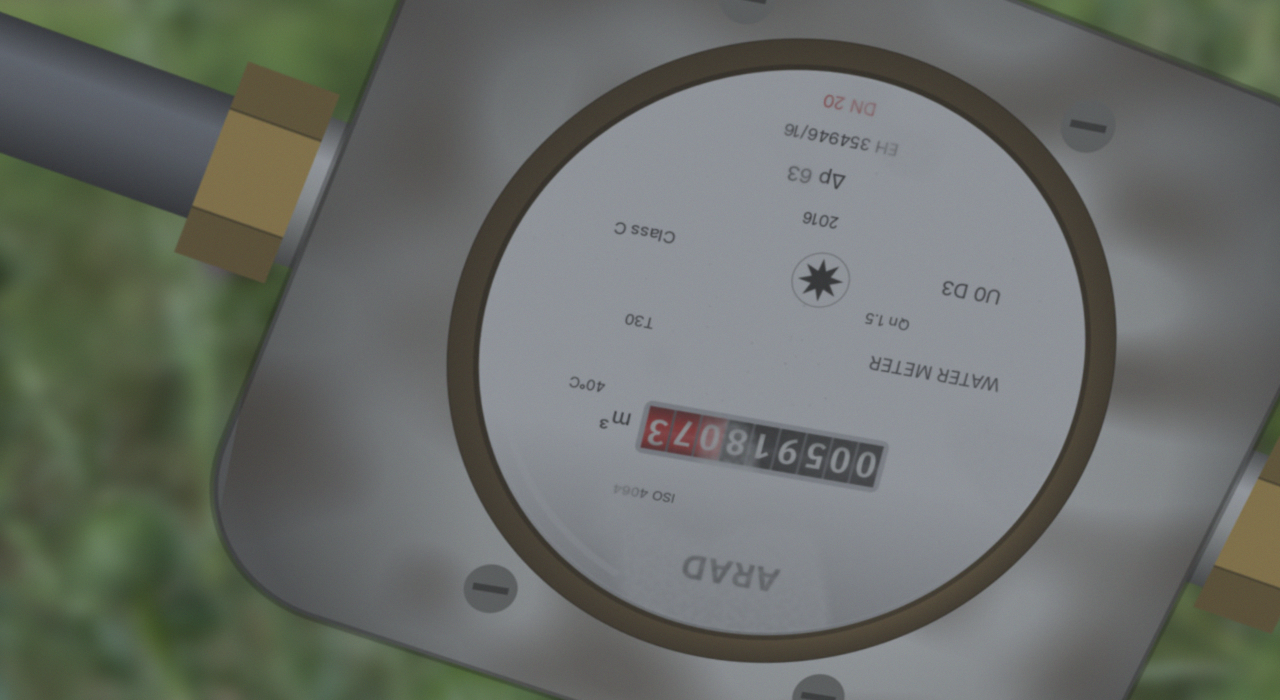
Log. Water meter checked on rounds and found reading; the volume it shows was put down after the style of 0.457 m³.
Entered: 5918.073 m³
